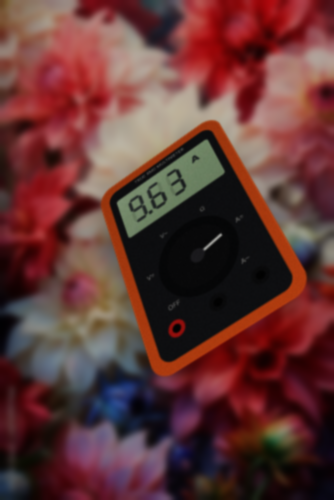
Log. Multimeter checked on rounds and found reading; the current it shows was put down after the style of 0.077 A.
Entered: 9.63 A
